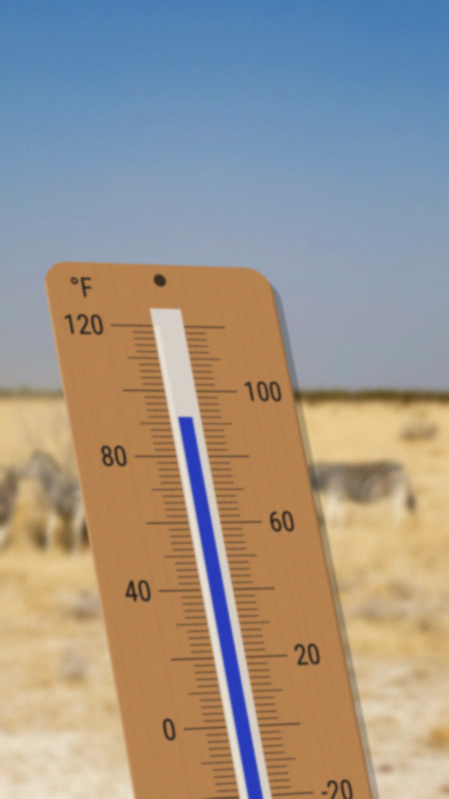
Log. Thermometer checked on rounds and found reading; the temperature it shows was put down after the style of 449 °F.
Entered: 92 °F
